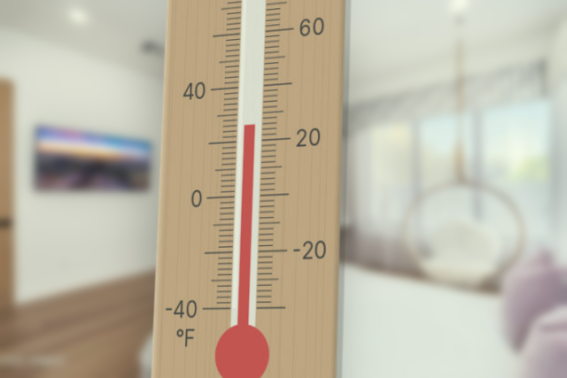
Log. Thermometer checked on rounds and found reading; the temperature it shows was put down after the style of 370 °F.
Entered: 26 °F
